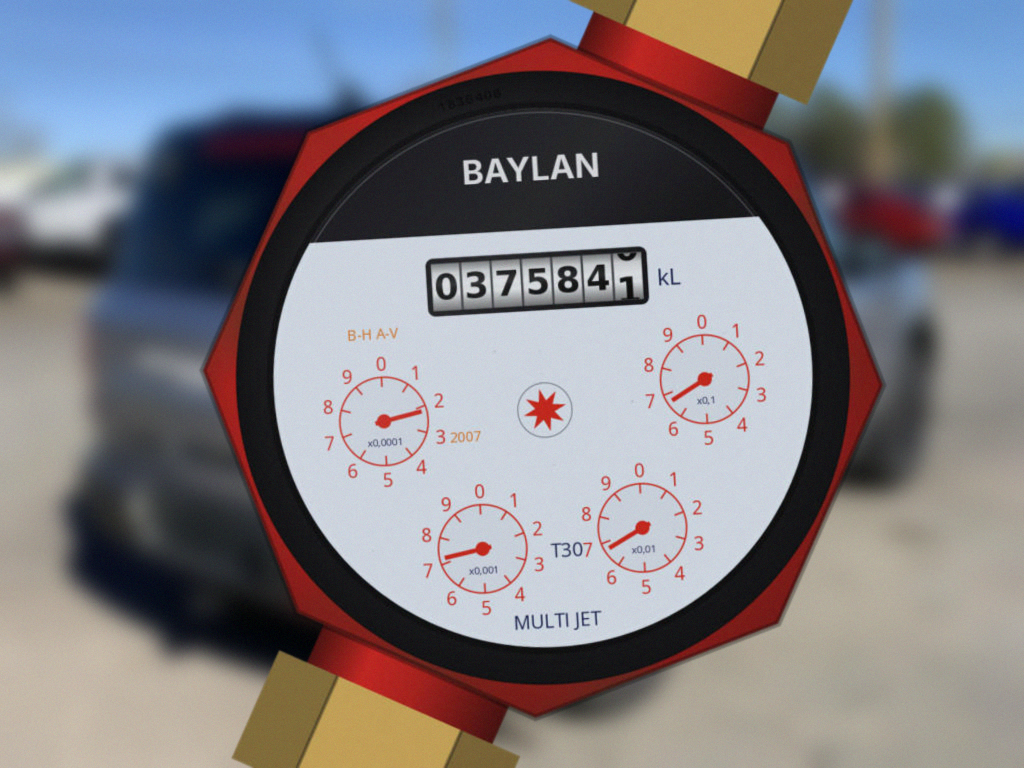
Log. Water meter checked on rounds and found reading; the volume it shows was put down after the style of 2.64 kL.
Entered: 375840.6672 kL
